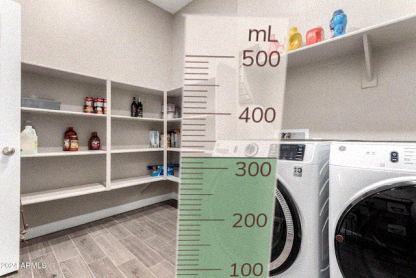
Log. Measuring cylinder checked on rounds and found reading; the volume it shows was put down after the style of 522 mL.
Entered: 320 mL
